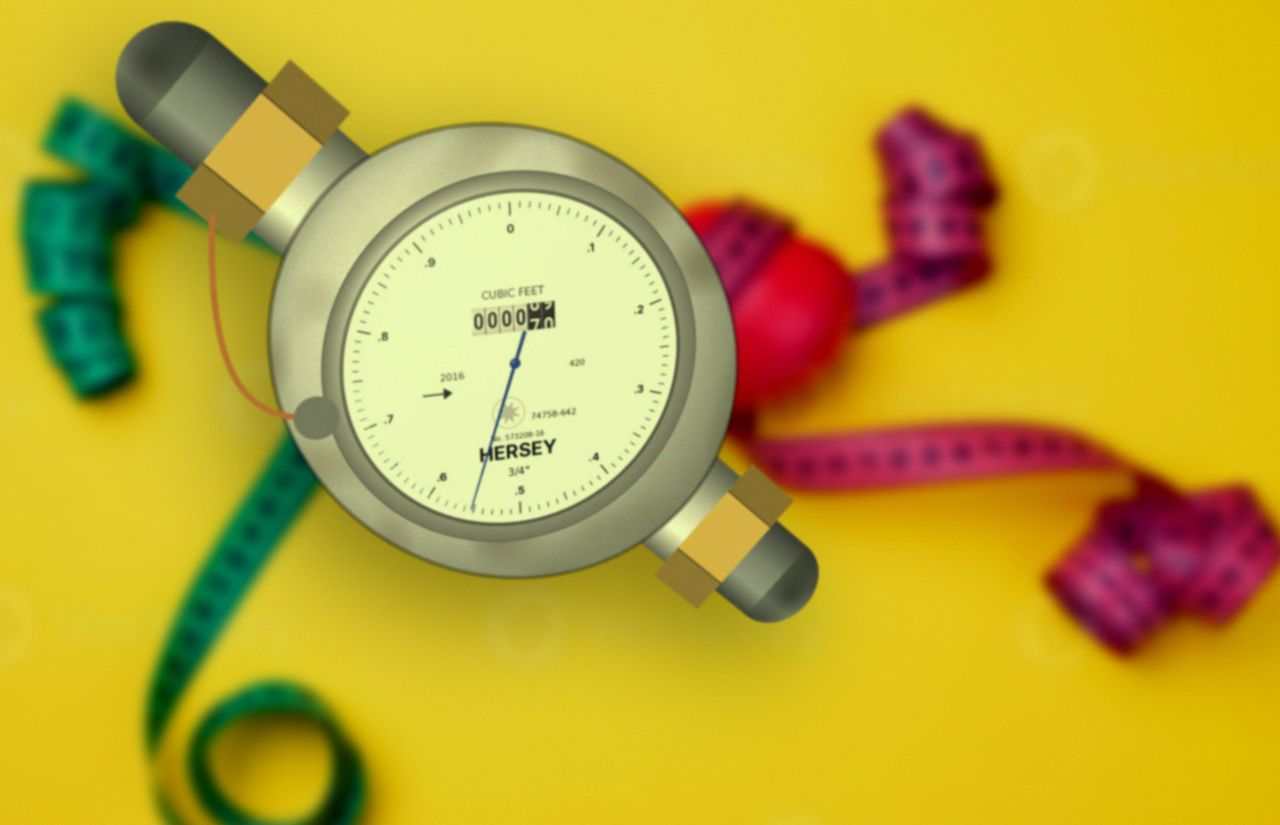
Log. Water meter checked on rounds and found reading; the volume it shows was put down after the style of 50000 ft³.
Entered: 69.55 ft³
